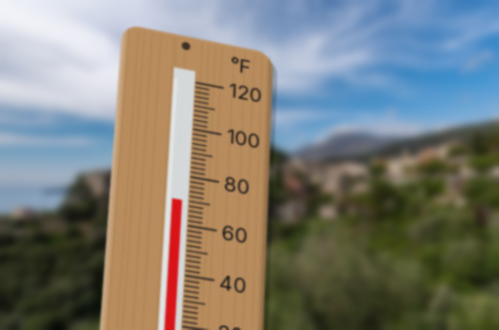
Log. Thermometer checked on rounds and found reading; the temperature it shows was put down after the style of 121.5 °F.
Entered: 70 °F
